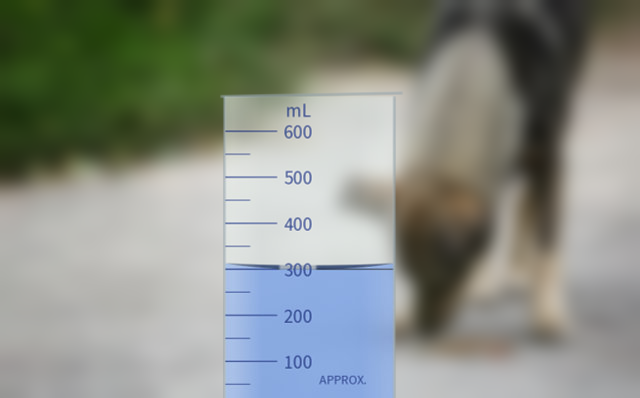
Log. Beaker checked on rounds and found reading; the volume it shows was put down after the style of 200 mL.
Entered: 300 mL
